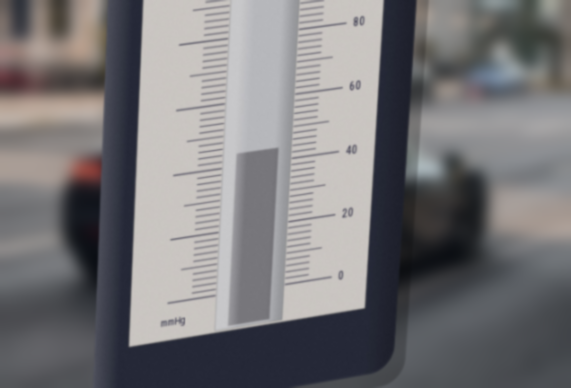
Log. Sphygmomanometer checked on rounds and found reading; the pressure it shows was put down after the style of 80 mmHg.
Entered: 44 mmHg
